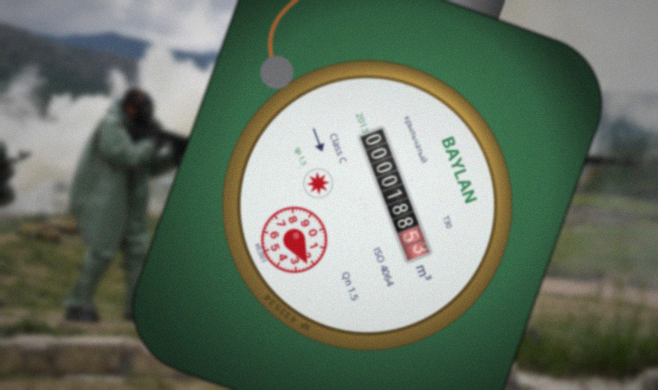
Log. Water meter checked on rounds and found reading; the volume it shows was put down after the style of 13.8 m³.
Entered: 188.532 m³
